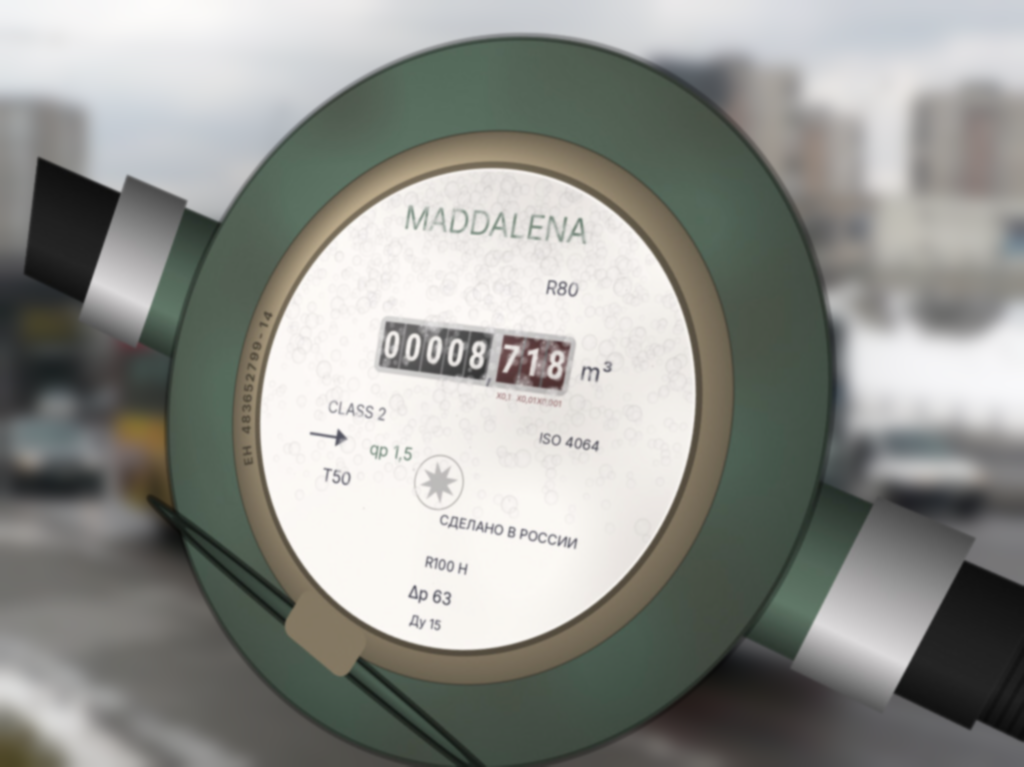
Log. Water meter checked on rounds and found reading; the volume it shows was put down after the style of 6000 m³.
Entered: 8.718 m³
